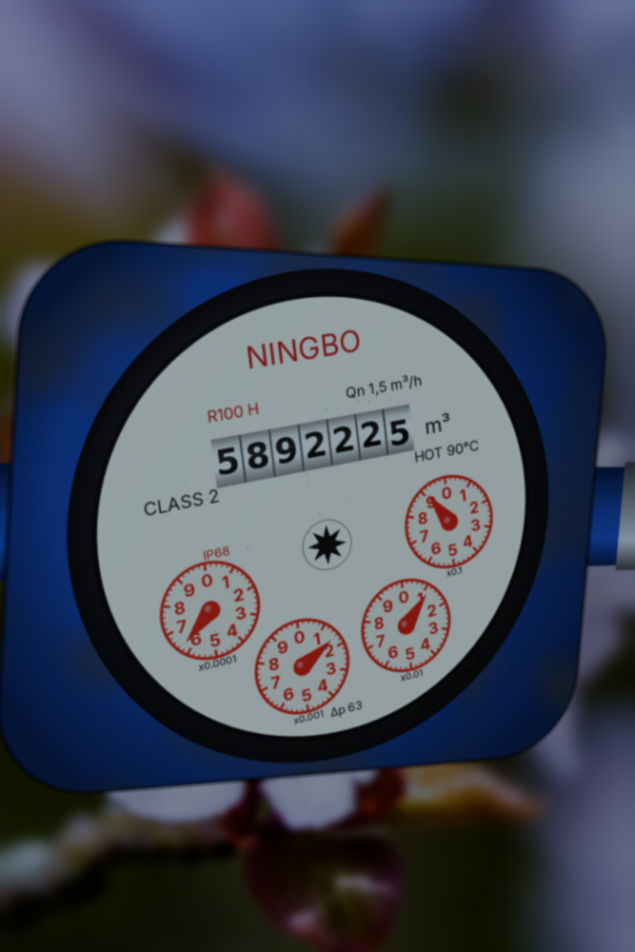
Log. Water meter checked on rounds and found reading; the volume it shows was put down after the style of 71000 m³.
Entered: 5892224.9116 m³
